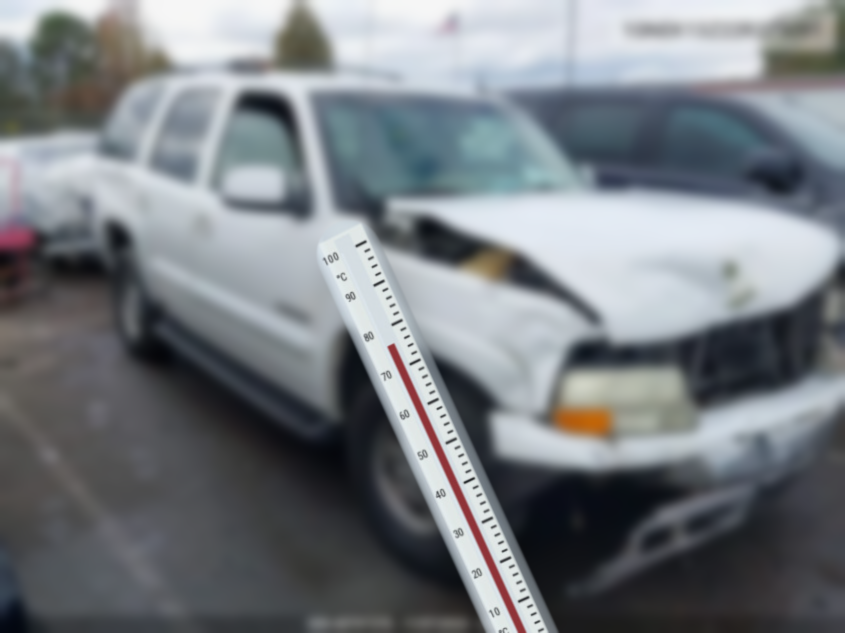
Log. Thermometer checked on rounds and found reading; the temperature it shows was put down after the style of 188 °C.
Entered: 76 °C
